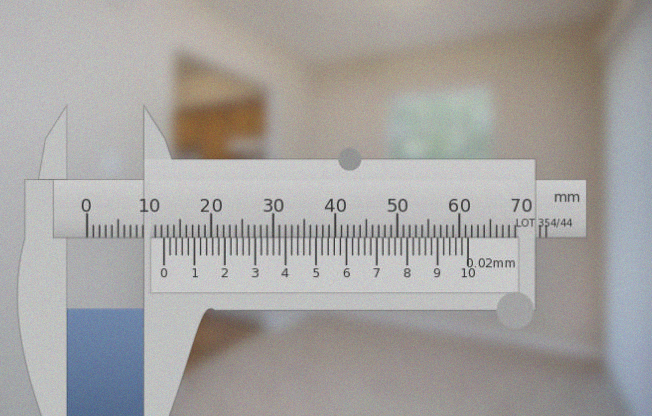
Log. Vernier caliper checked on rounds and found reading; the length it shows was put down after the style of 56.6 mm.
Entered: 12.4 mm
